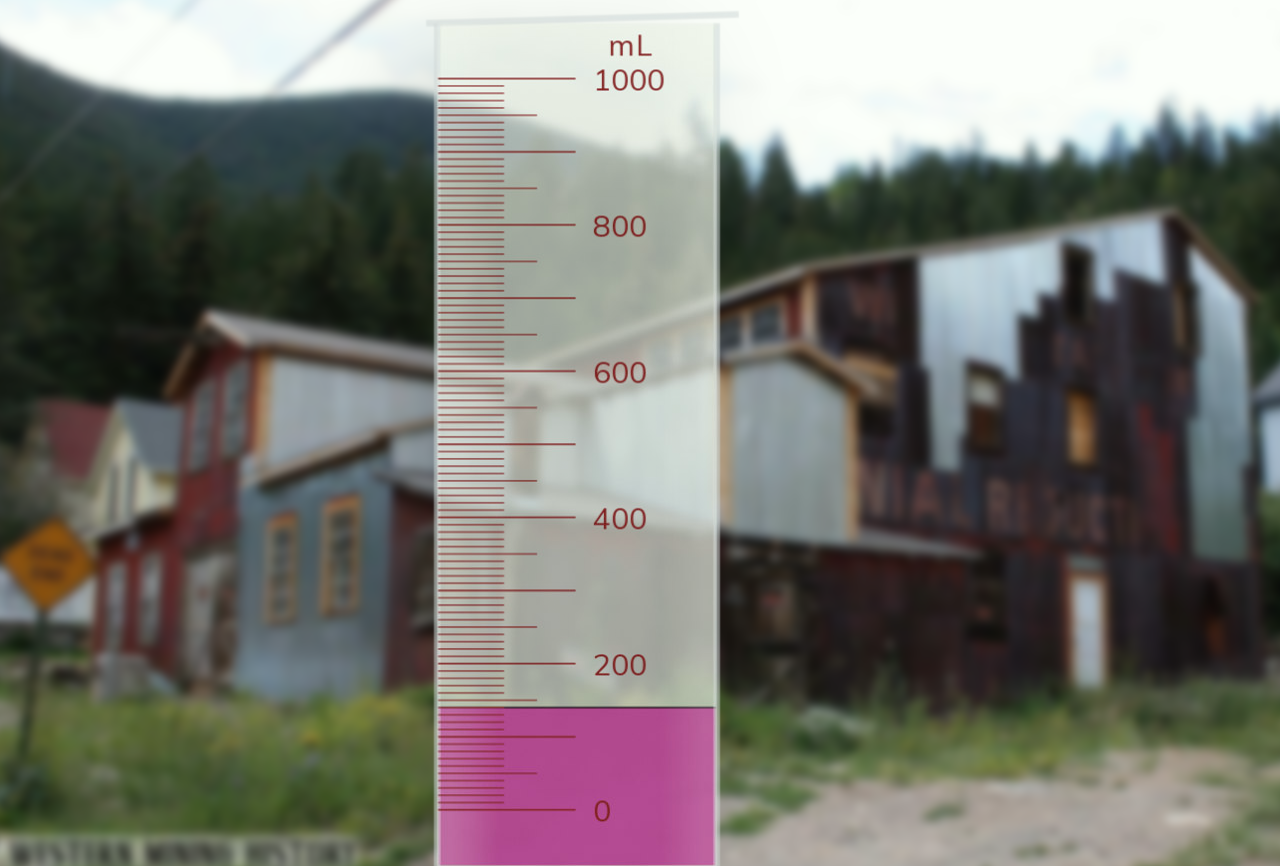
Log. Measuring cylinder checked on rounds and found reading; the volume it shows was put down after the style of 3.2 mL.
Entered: 140 mL
